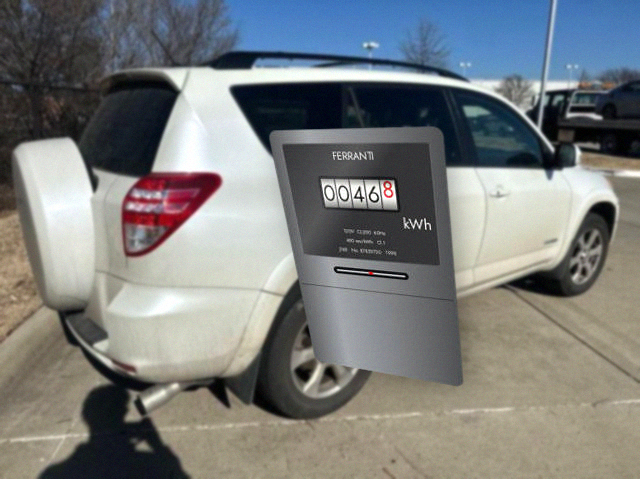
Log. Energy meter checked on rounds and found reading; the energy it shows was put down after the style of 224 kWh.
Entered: 46.8 kWh
